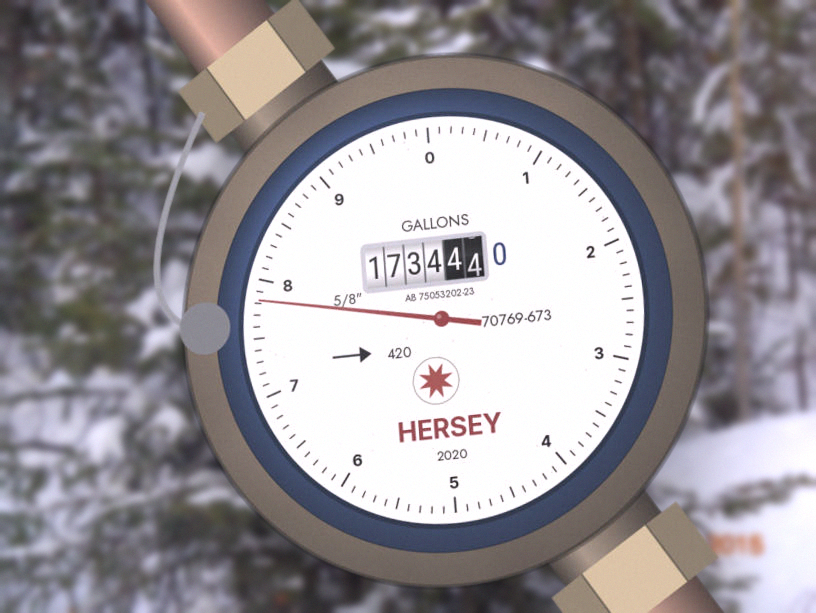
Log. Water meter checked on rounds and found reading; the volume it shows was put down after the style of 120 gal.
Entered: 1734437.8 gal
